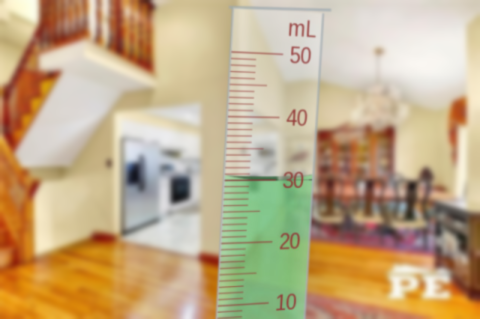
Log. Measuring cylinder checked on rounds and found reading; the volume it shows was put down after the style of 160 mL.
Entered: 30 mL
